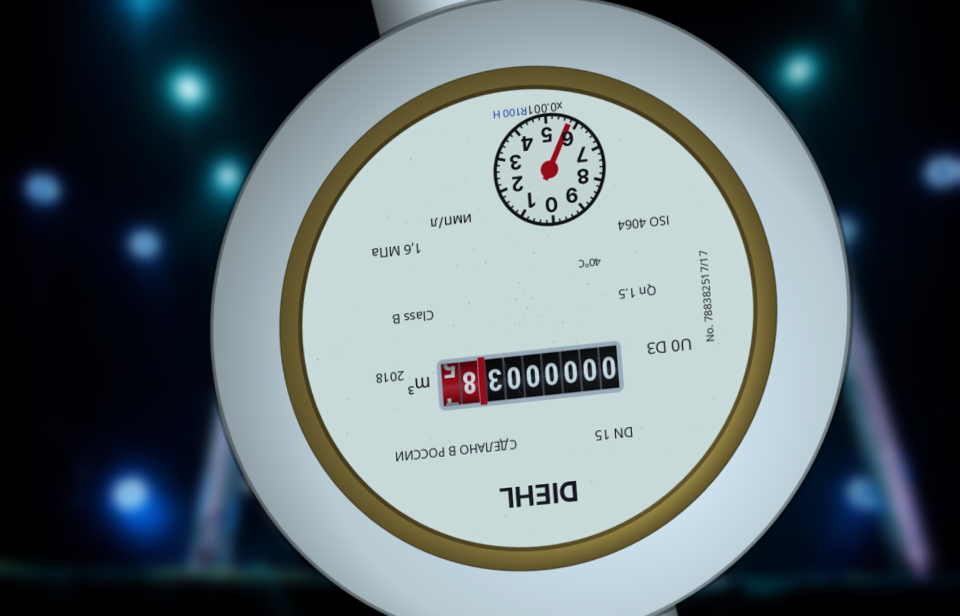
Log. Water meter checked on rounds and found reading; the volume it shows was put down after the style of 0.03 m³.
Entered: 3.845 m³
